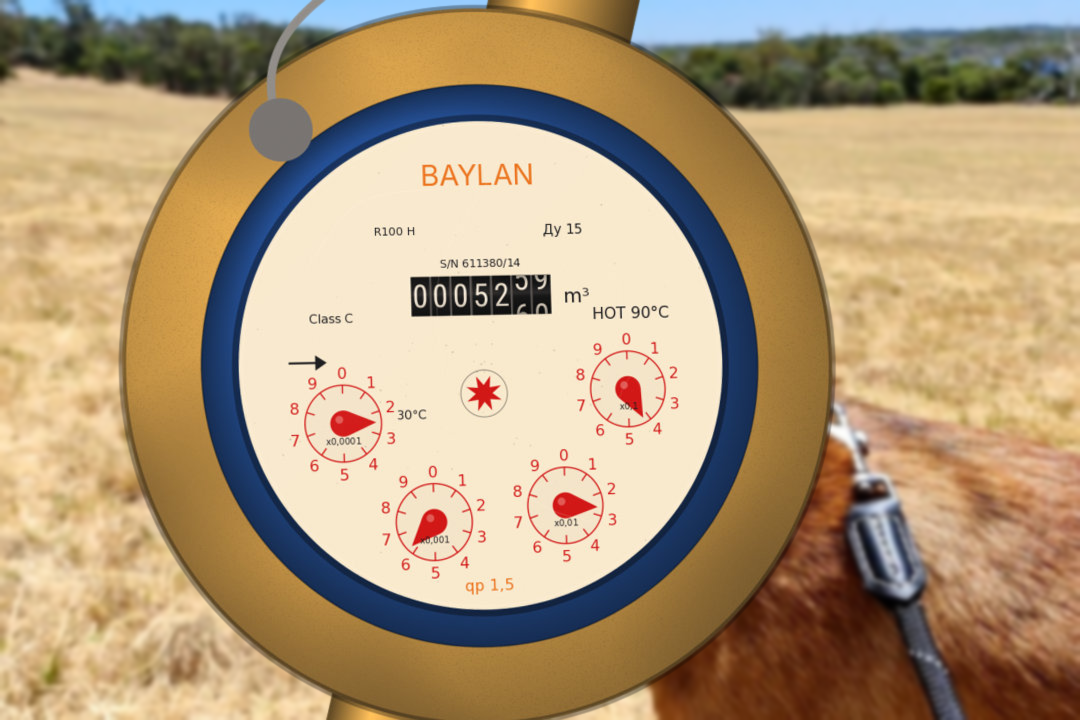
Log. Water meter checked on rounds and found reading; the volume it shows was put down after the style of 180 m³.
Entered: 5259.4262 m³
